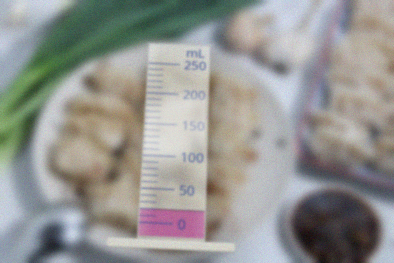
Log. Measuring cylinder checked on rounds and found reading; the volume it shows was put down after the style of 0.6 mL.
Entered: 20 mL
